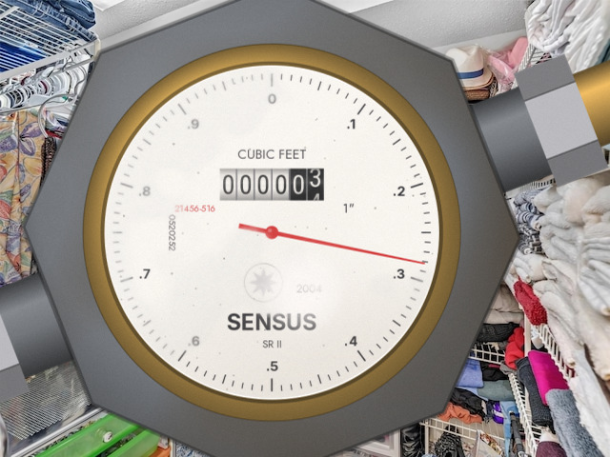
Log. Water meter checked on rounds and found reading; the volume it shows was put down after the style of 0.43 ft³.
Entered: 3.28 ft³
